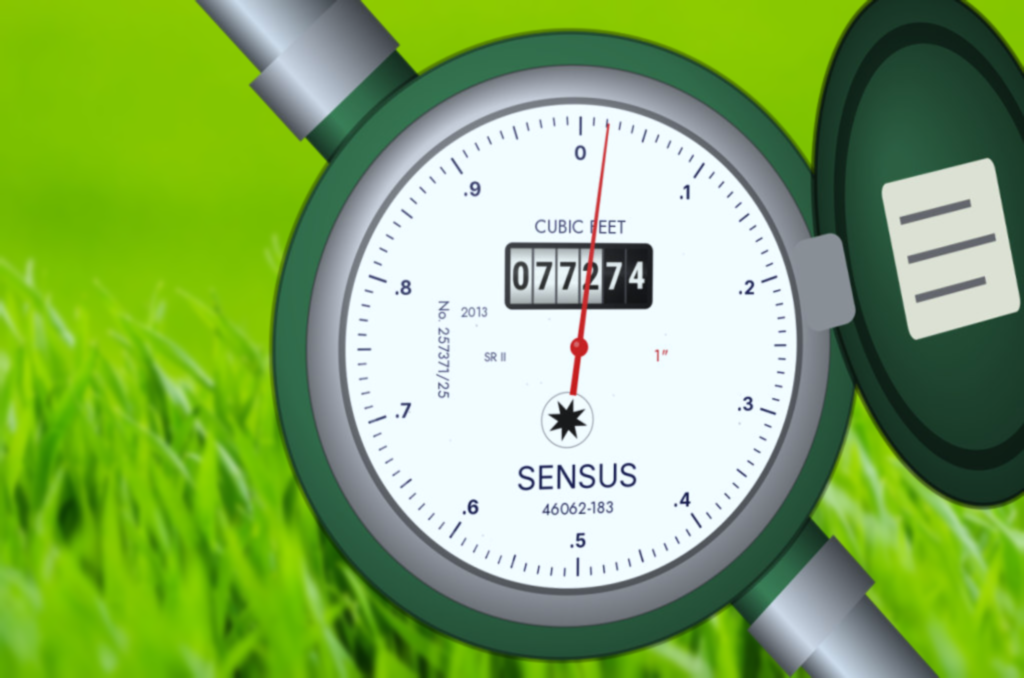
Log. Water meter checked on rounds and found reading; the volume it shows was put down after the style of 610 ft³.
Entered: 77274.02 ft³
